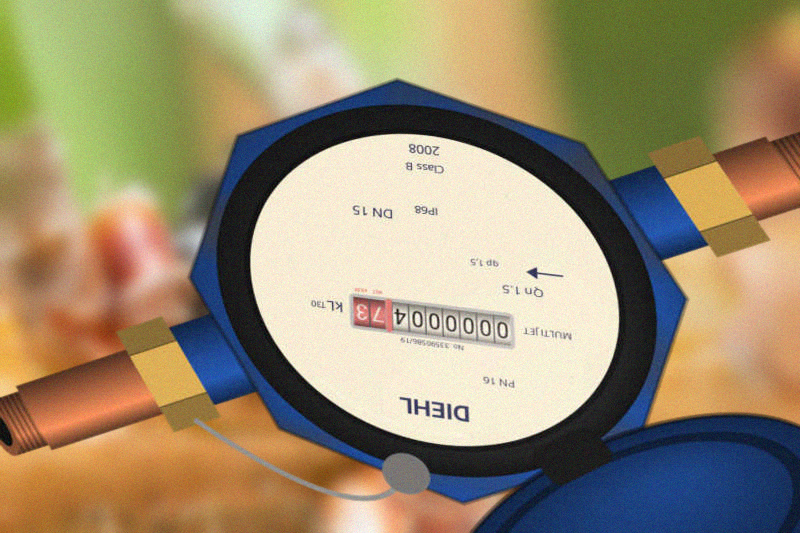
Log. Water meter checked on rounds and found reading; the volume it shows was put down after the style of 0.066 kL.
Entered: 4.73 kL
